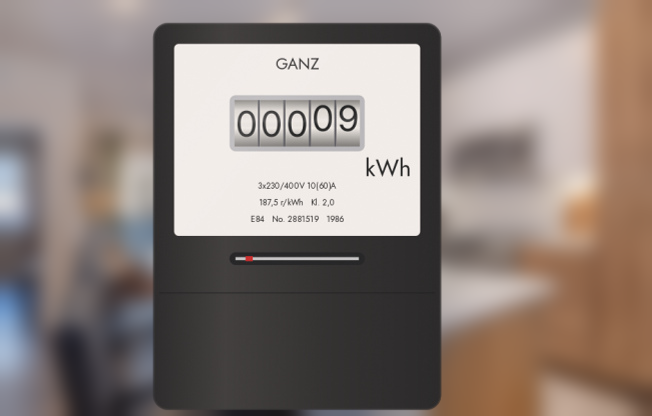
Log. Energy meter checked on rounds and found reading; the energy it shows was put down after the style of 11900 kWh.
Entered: 9 kWh
